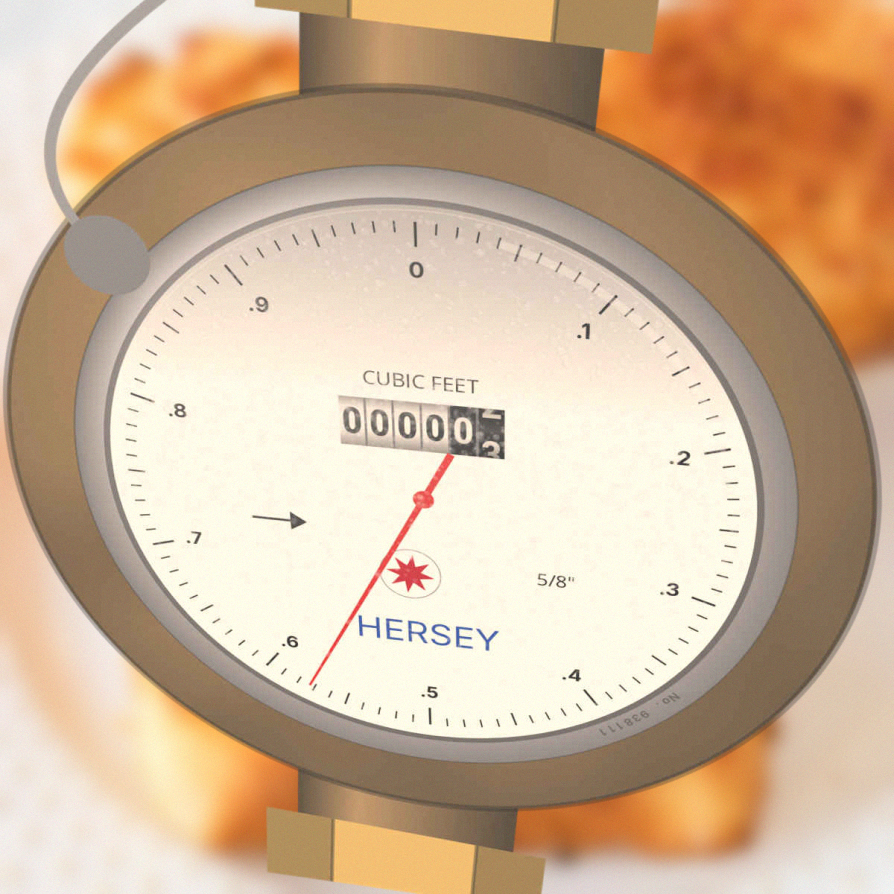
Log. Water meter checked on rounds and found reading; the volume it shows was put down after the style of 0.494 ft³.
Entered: 2.57 ft³
